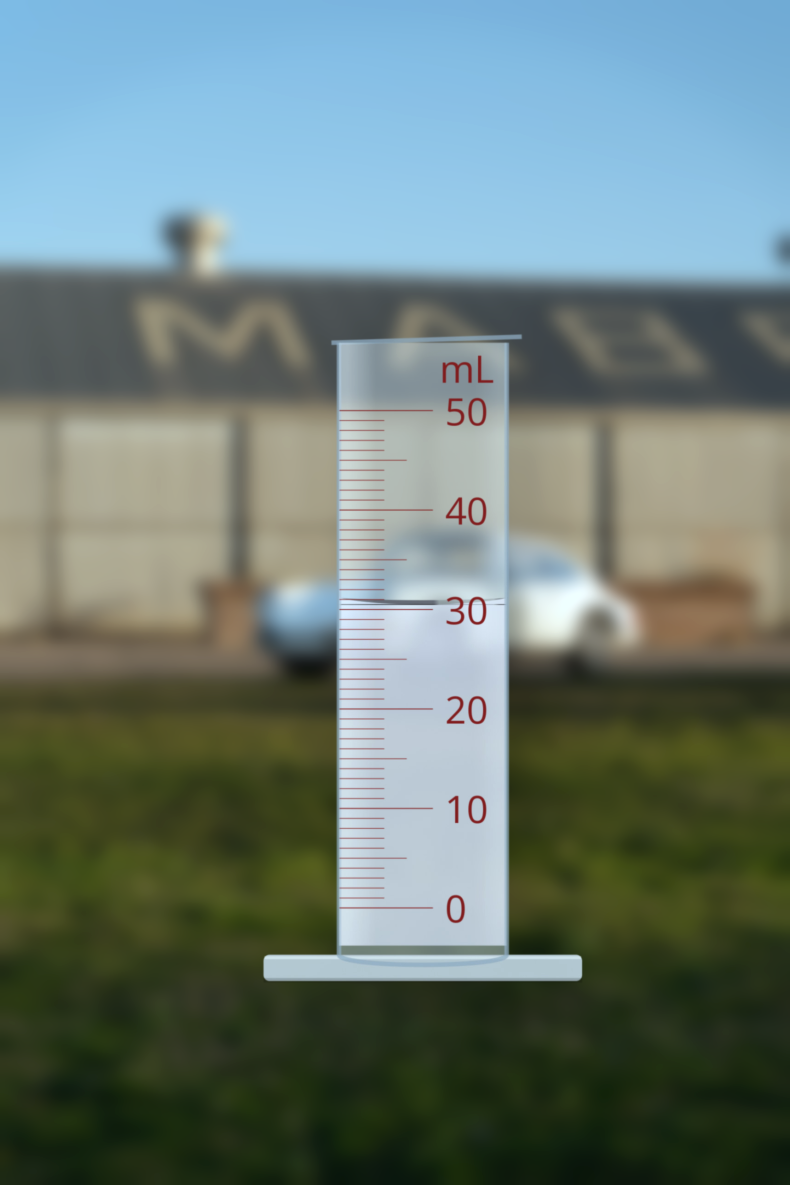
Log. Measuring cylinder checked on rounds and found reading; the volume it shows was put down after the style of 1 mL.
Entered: 30.5 mL
